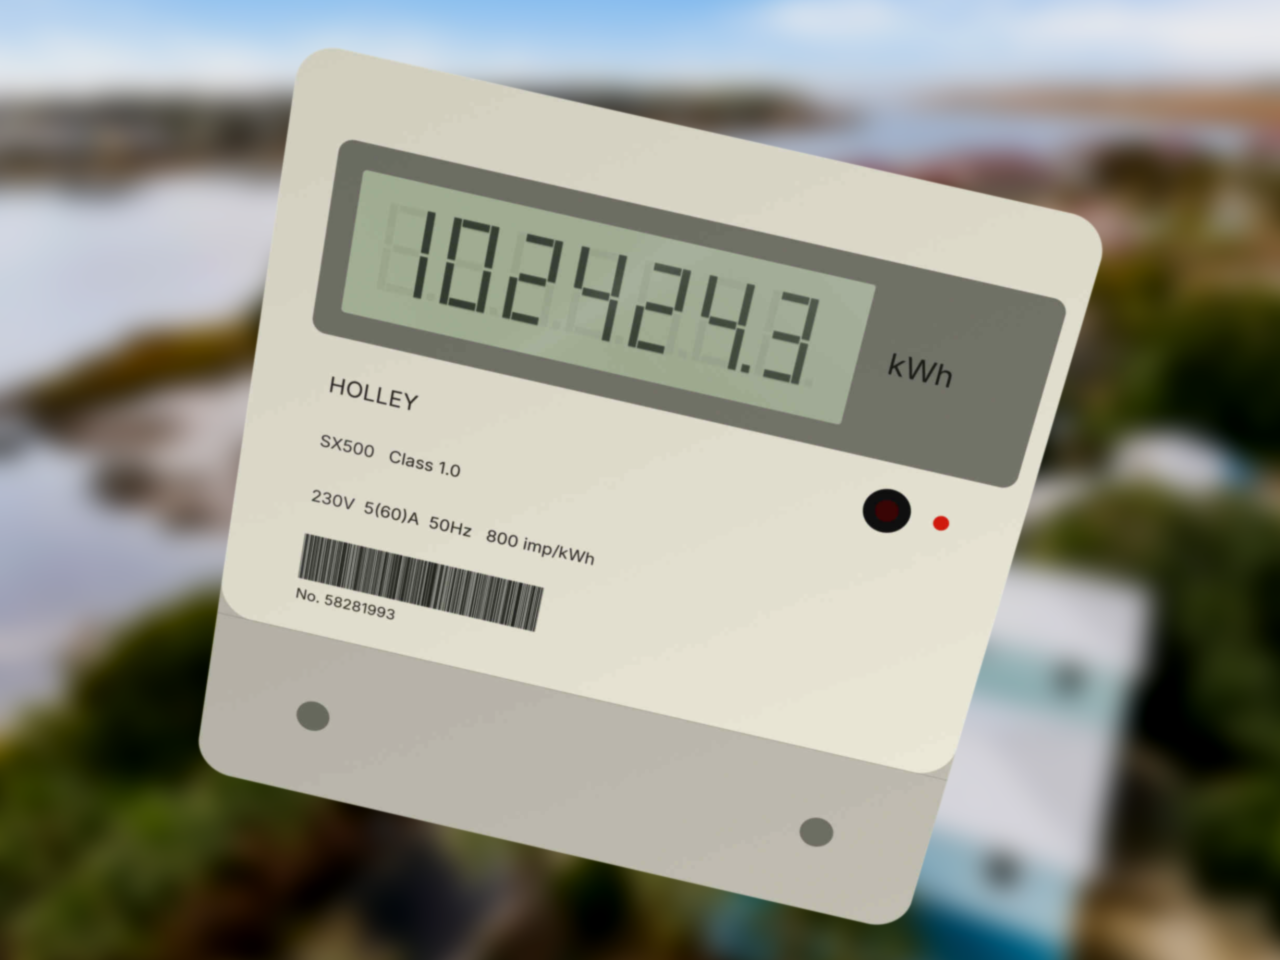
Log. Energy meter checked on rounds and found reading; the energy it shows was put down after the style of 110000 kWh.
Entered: 102424.3 kWh
